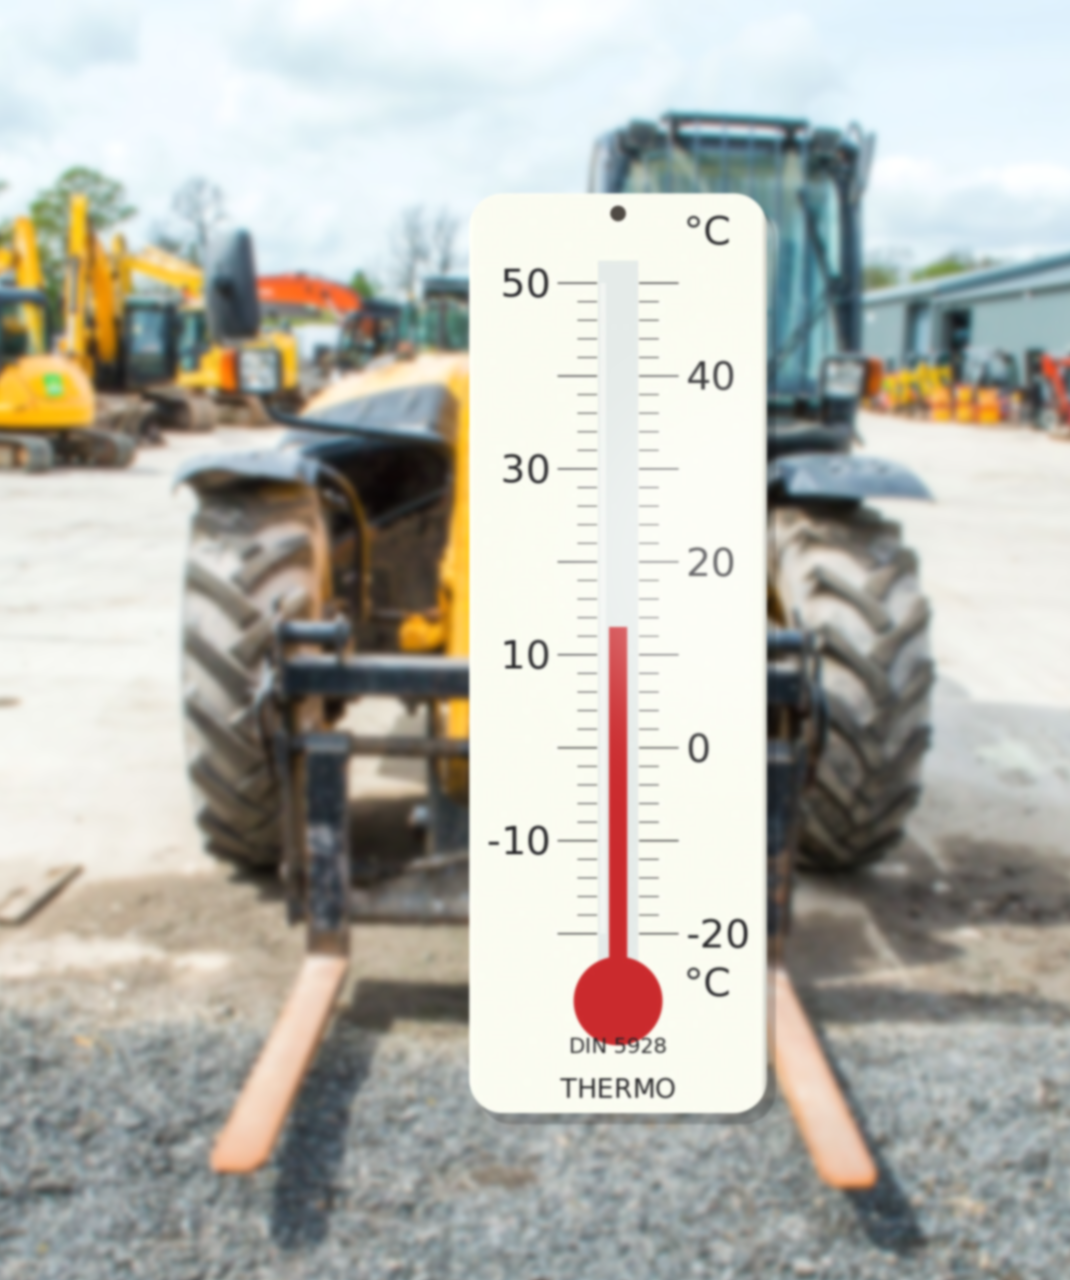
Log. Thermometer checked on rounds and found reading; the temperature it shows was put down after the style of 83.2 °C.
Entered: 13 °C
